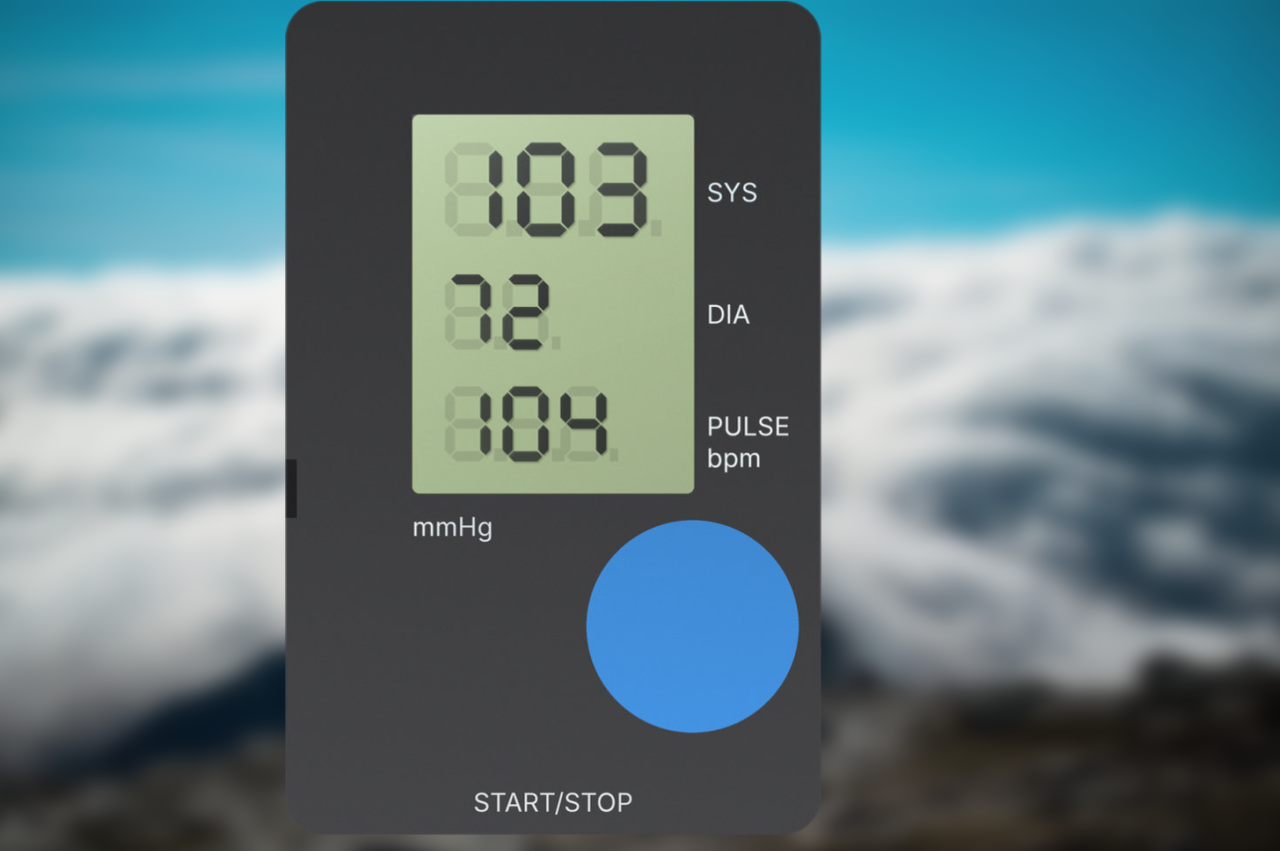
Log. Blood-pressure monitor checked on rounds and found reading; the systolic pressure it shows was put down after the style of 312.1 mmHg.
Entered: 103 mmHg
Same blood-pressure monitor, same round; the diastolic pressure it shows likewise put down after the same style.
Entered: 72 mmHg
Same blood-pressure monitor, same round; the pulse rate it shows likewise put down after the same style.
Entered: 104 bpm
